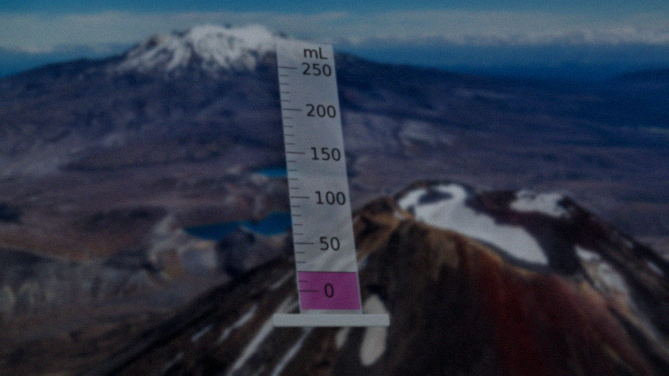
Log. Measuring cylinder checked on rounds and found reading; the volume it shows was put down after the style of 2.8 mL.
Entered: 20 mL
